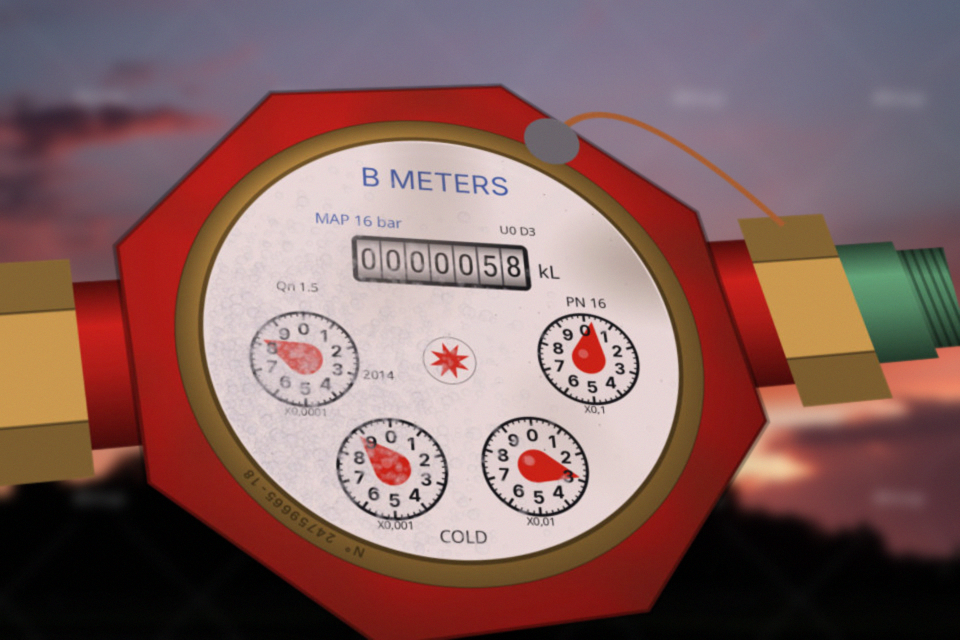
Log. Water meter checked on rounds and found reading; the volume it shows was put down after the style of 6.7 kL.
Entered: 58.0288 kL
